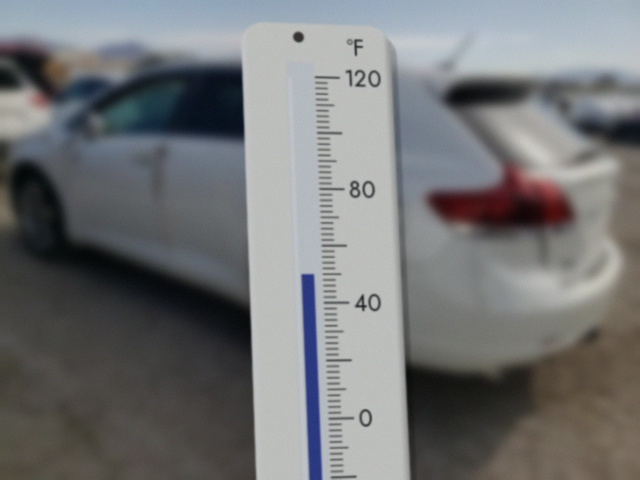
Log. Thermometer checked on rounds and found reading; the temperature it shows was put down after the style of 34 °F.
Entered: 50 °F
